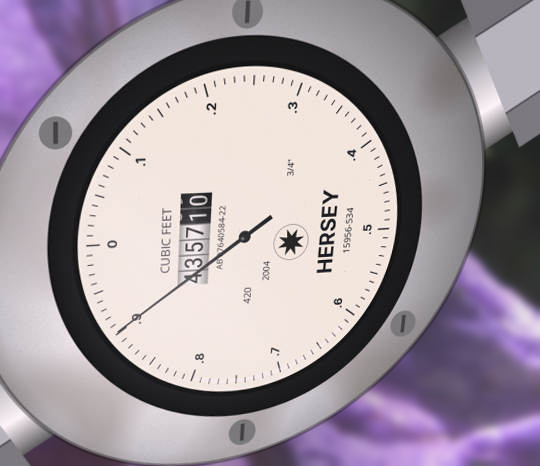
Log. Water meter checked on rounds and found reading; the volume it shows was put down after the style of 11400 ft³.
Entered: 435709.90 ft³
